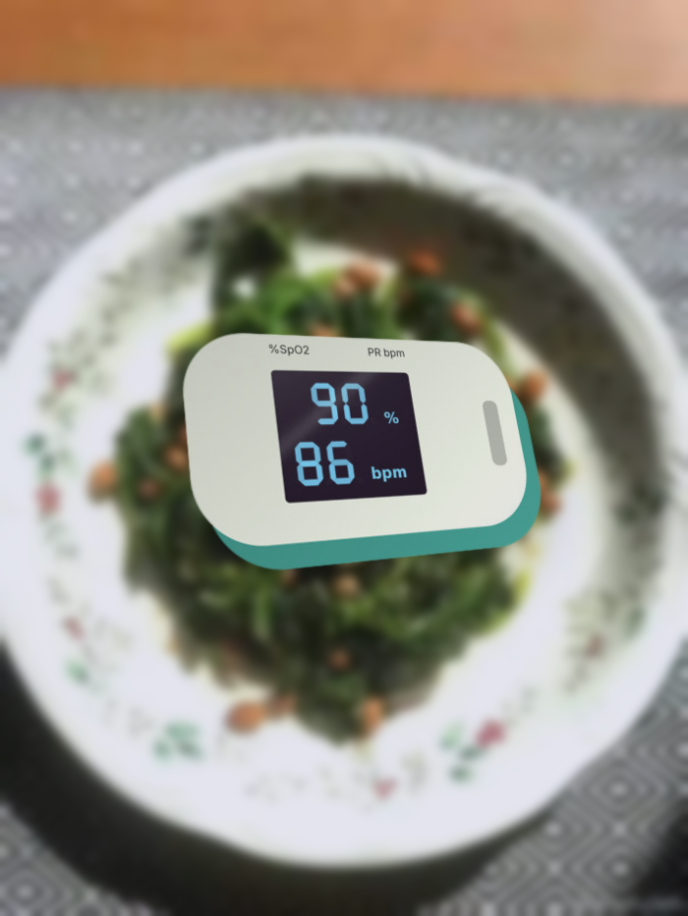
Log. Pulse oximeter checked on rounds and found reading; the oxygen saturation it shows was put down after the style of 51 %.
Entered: 90 %
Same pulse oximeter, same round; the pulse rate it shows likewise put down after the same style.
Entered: 86 bpm
